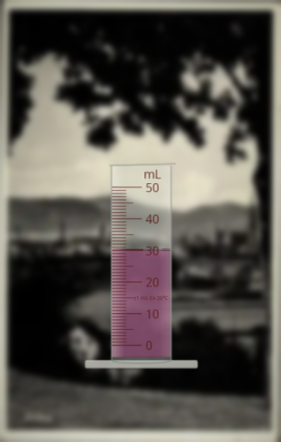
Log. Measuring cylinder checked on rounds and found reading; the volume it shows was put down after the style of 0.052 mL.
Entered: 30 mL
